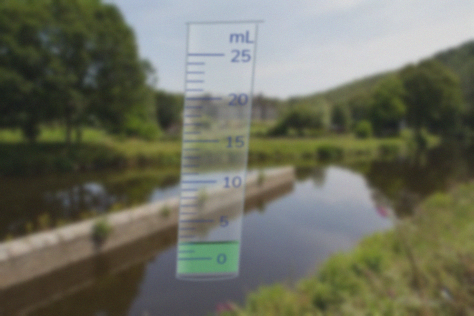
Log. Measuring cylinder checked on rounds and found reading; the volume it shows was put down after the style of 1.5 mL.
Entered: 2 mL
